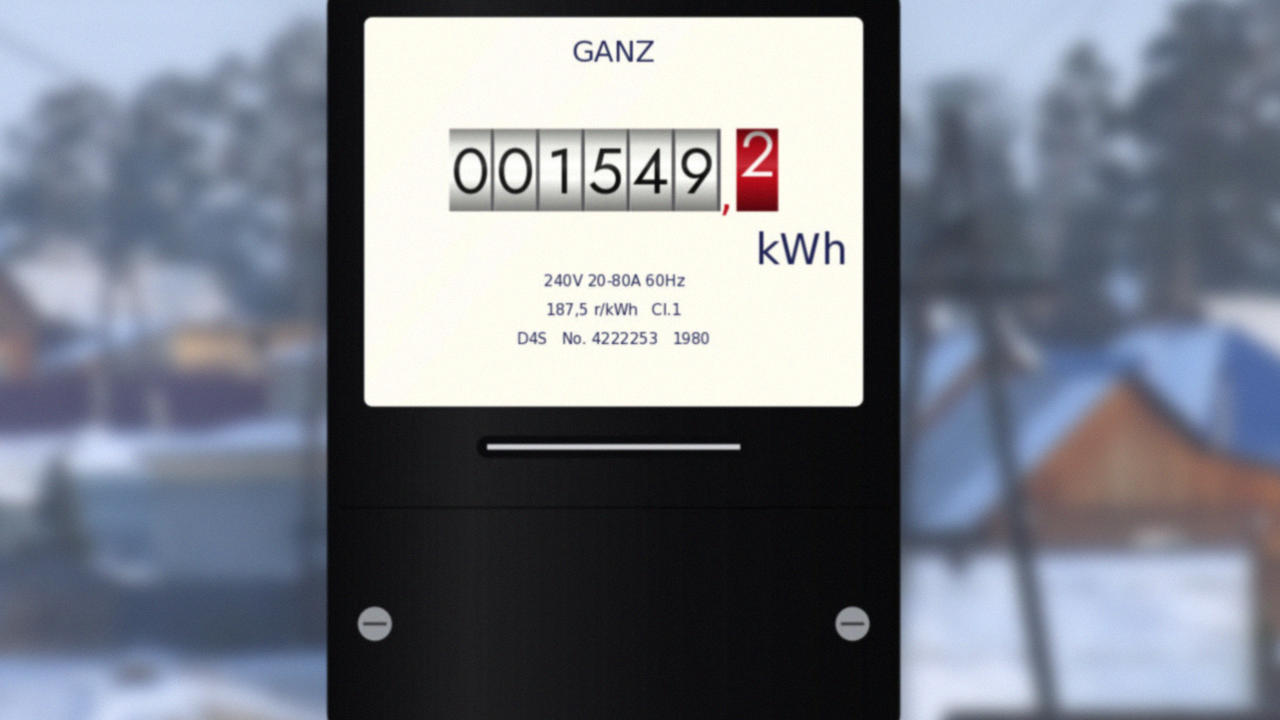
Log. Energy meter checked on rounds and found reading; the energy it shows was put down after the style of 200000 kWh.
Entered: 1549.2 kWh
